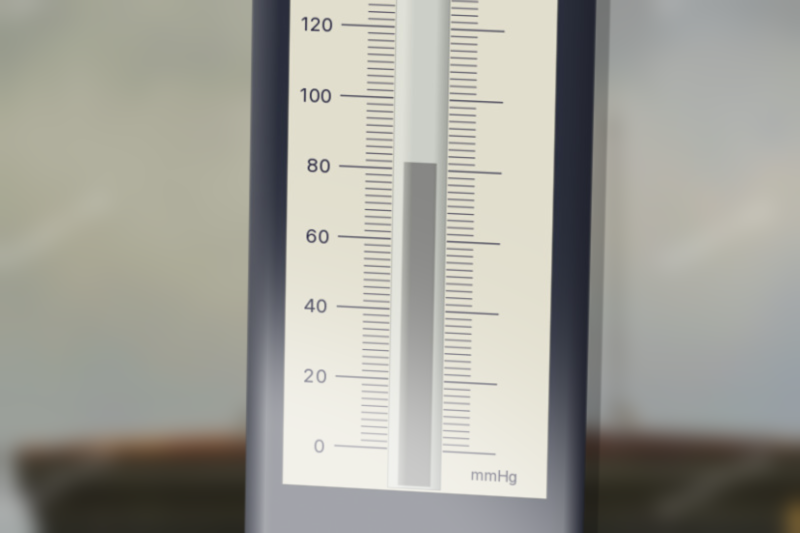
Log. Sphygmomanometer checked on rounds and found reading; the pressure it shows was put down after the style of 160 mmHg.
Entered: 82 mmHg
